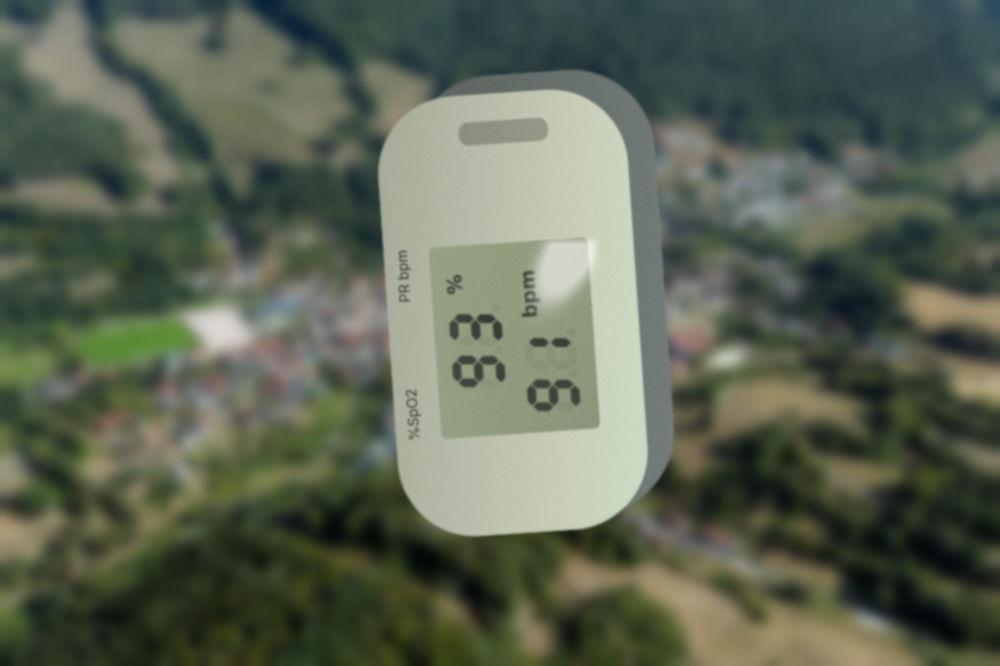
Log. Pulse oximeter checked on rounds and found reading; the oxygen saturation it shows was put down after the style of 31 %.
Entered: 93 %
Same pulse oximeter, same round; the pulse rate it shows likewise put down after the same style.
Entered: 91 bpm
